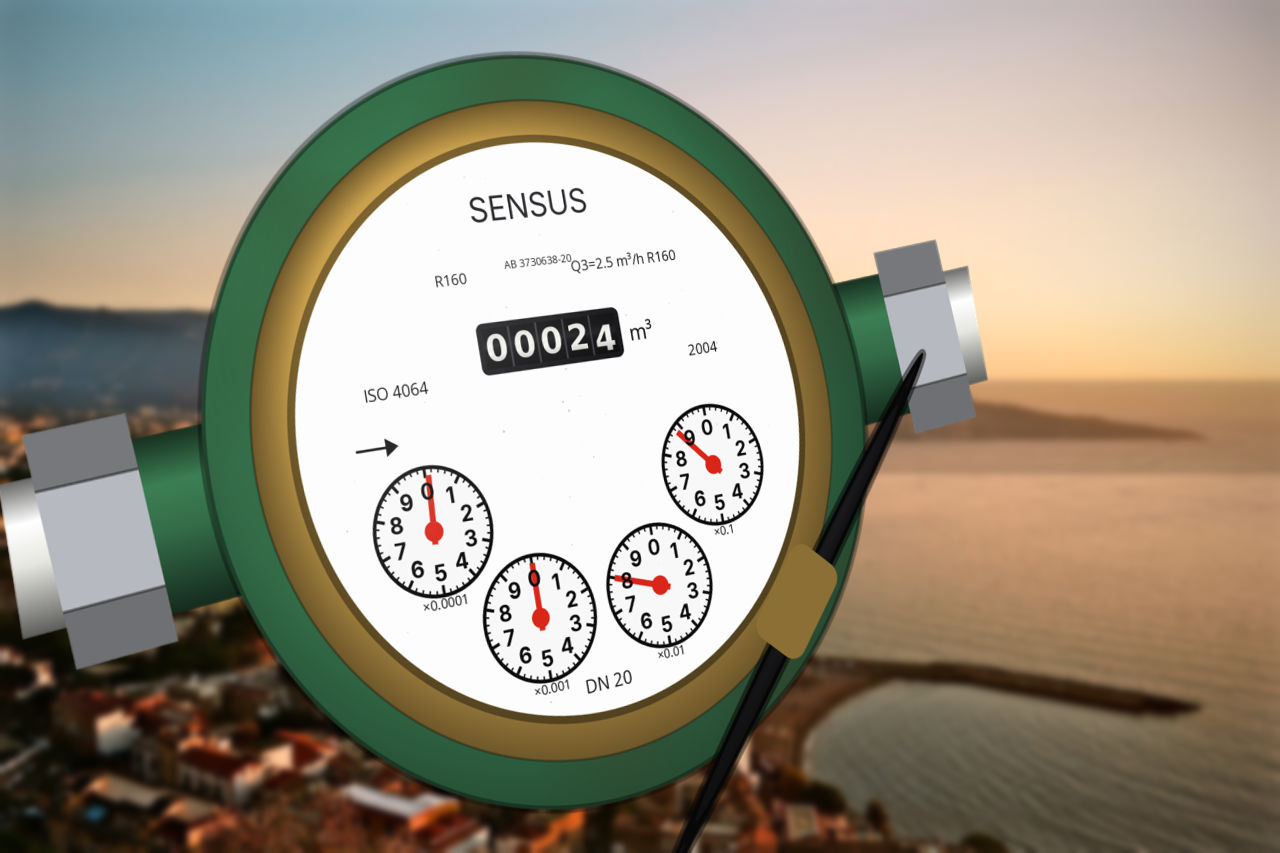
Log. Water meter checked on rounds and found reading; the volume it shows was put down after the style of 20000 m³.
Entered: 23.8800 m³
